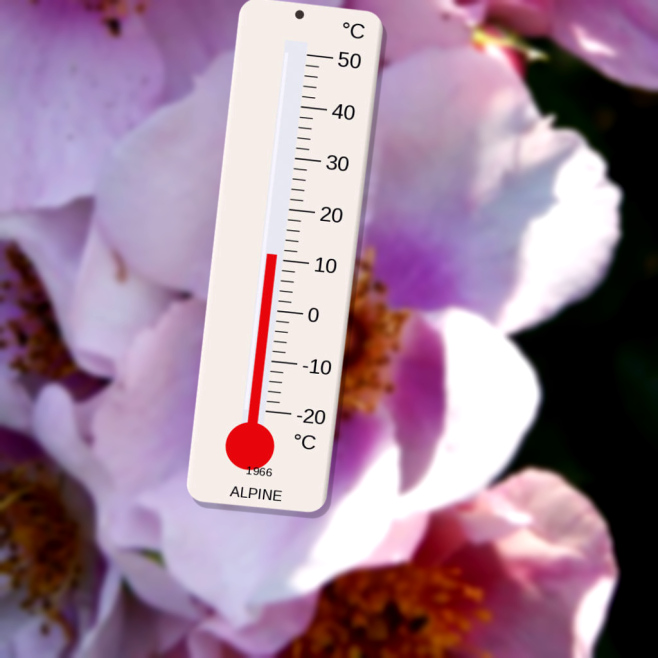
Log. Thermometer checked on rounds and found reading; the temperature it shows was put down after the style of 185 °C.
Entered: 11 °C
